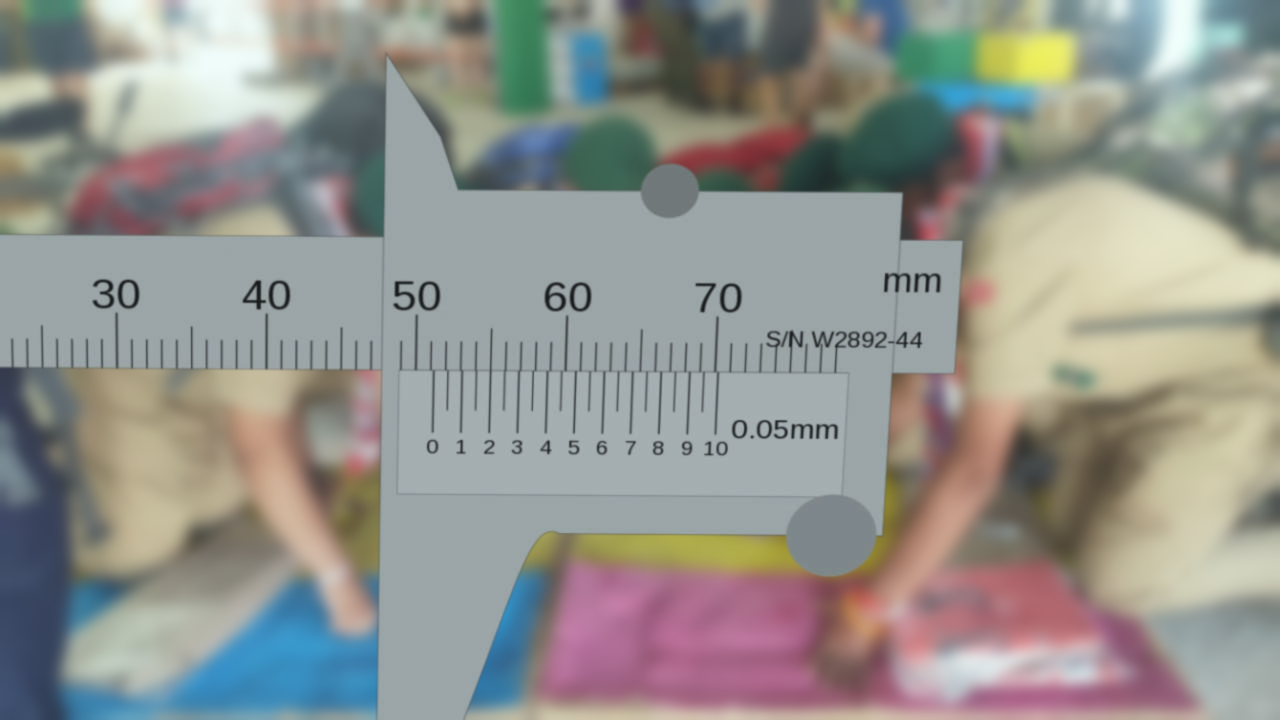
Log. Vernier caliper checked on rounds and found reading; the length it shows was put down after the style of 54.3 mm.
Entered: 51.2 mm
